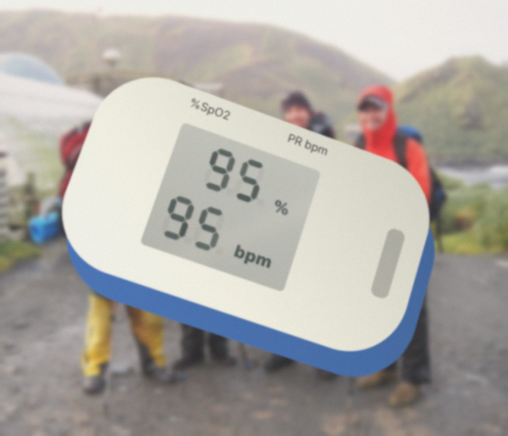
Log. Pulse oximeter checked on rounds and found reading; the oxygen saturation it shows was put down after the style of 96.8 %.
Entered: 95 %
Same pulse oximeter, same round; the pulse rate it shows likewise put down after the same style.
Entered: 95 bpm
